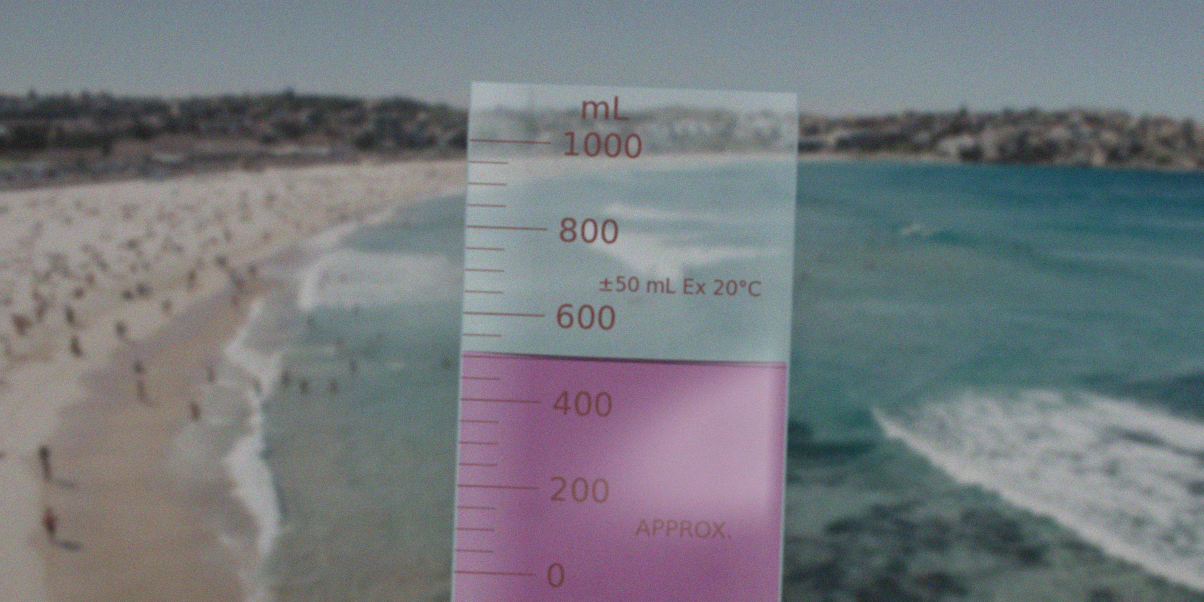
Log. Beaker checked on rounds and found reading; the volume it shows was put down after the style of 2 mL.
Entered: 500 mL
